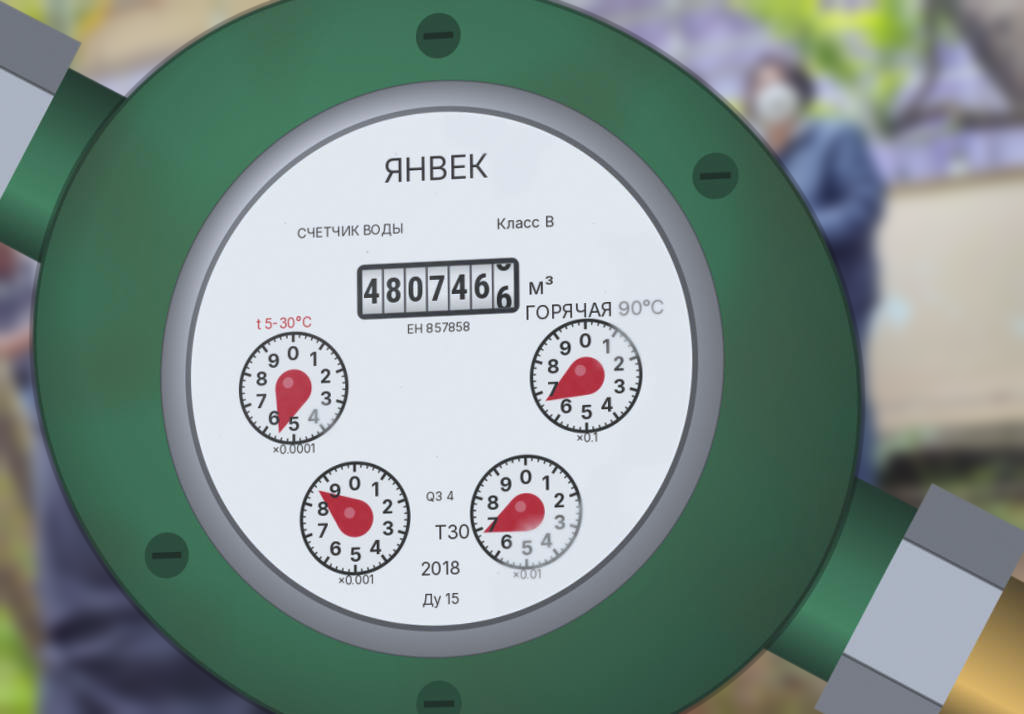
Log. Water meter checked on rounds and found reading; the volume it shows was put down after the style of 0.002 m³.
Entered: 4807465.6685 m³
